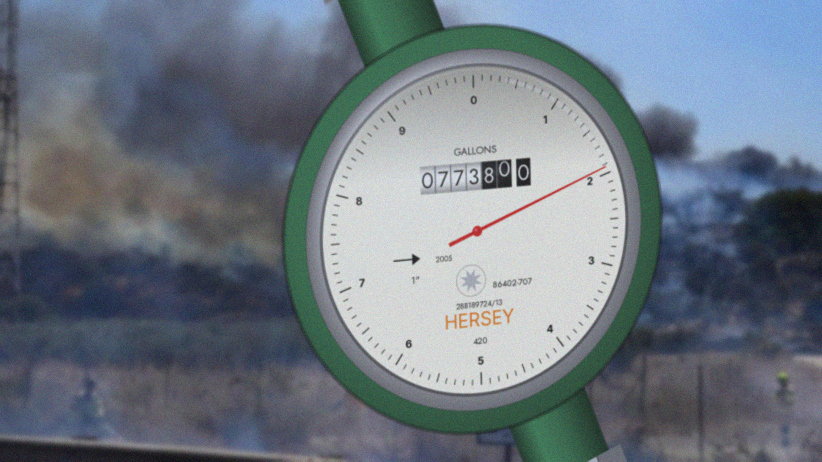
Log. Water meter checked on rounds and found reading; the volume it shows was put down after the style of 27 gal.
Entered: 773801.9 gal
